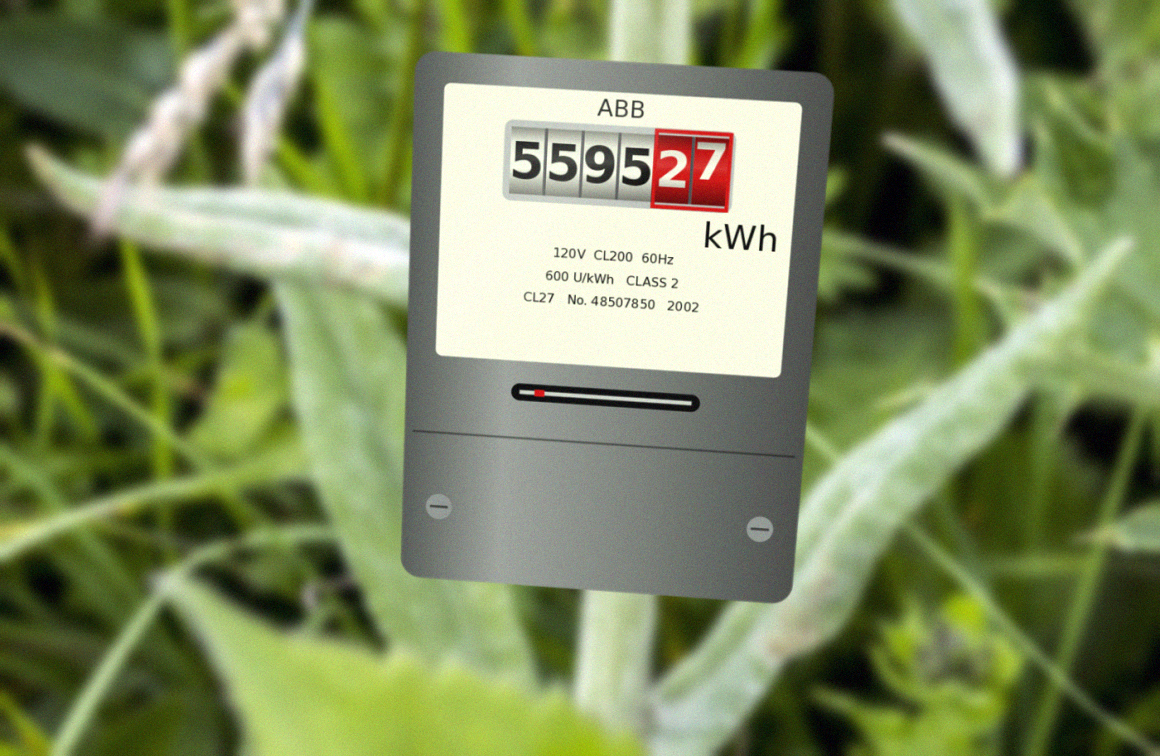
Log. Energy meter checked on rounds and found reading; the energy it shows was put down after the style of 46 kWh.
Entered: 5595.27 kWh
